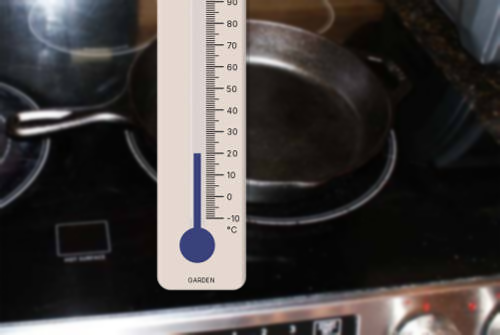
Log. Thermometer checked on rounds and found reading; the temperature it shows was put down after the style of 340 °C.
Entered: 20 °C
